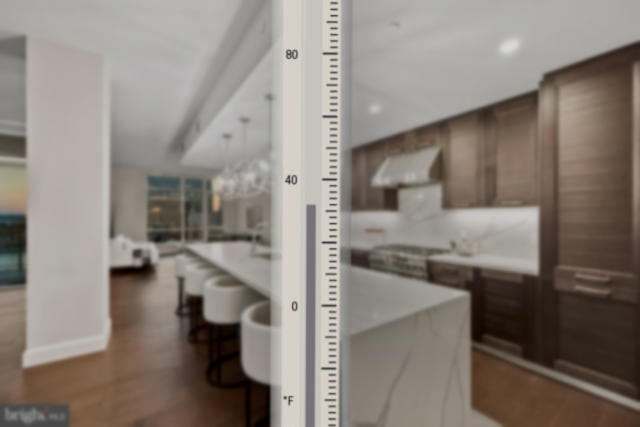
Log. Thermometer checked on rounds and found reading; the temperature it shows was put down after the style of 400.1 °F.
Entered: 32 °F
